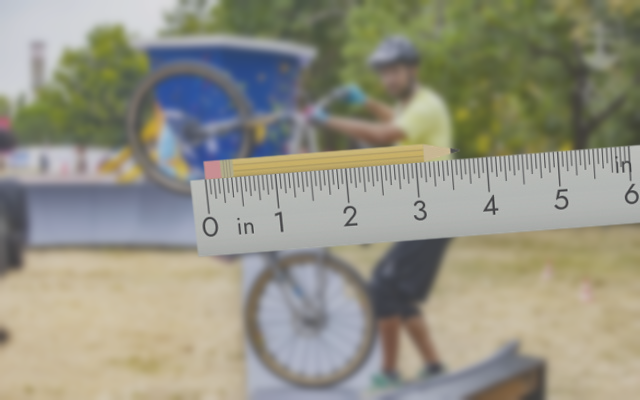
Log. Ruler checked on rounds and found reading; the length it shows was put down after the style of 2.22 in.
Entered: 3.625 in
